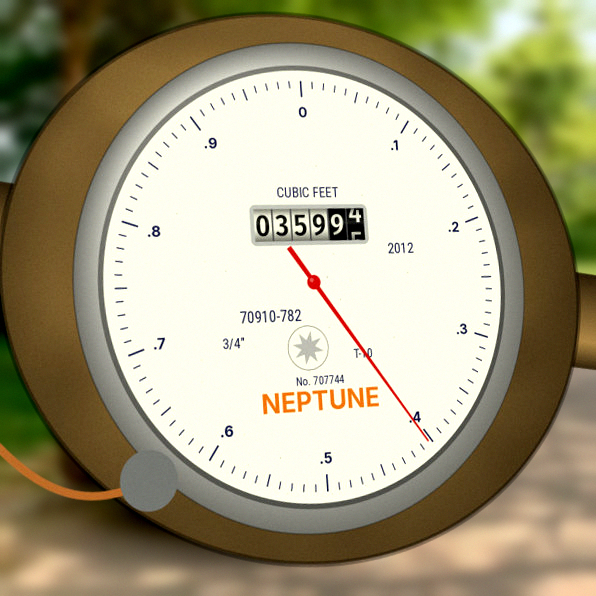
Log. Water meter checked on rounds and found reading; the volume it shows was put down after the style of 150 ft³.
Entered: 35994.40 ft³
